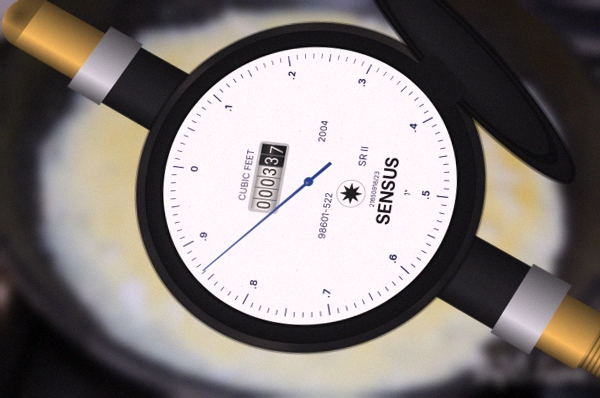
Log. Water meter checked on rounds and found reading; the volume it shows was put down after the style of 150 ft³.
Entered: 336.86 ft³
